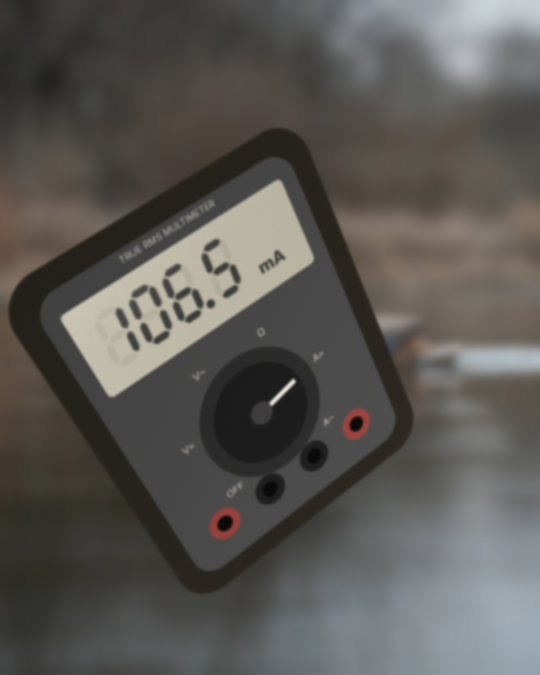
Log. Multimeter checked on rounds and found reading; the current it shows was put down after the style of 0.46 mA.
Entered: 106.5 mA
